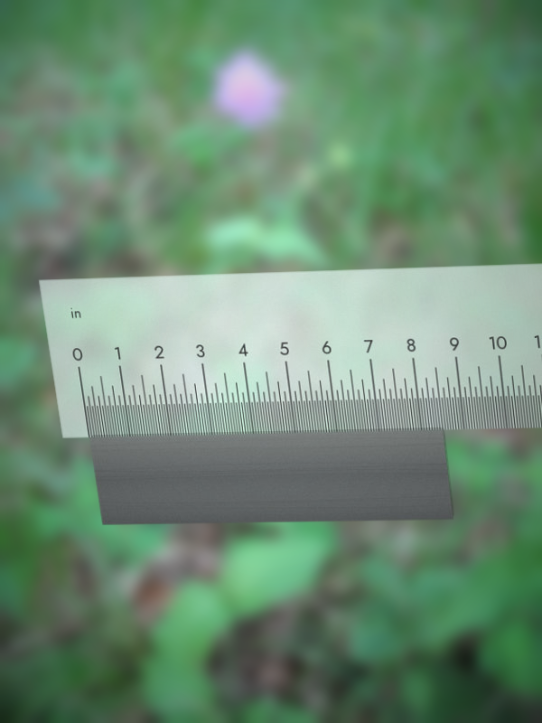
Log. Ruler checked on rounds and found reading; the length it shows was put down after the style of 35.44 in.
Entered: 8.5 in
